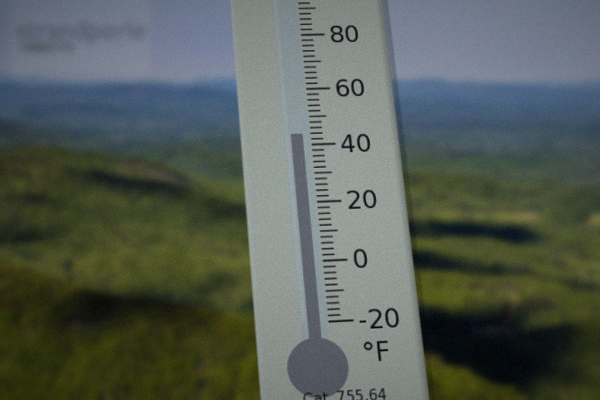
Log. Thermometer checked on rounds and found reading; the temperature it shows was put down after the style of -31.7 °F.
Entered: 44 °F
